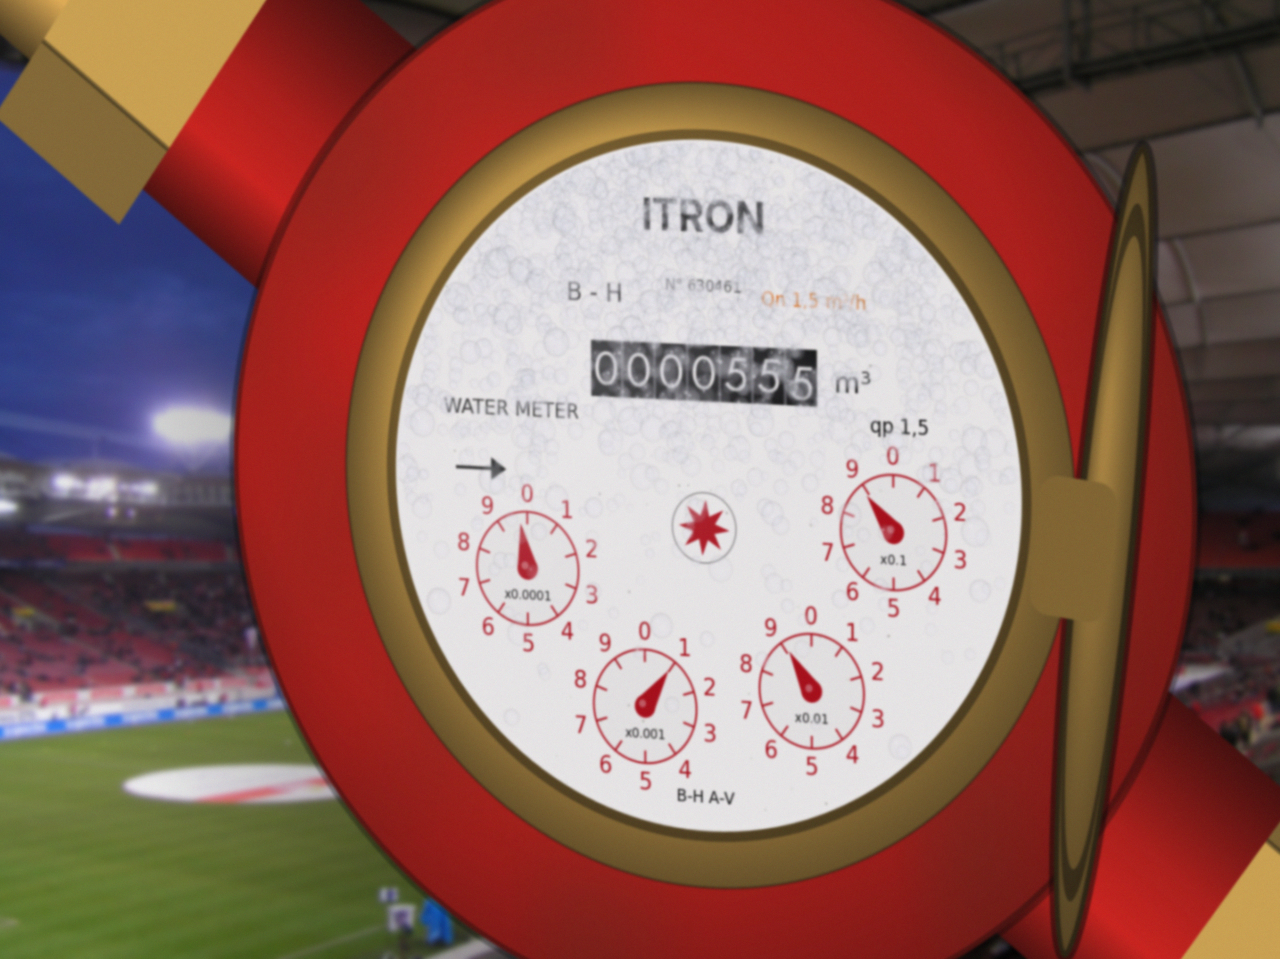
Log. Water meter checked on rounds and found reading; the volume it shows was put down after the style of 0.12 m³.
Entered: 554.8909 m³
